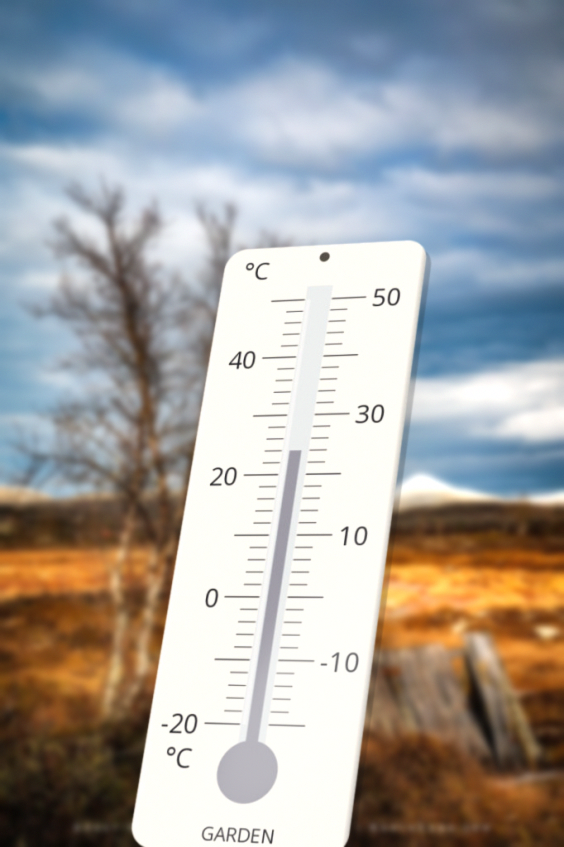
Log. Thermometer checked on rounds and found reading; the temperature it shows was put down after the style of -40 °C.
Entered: 24 °C
